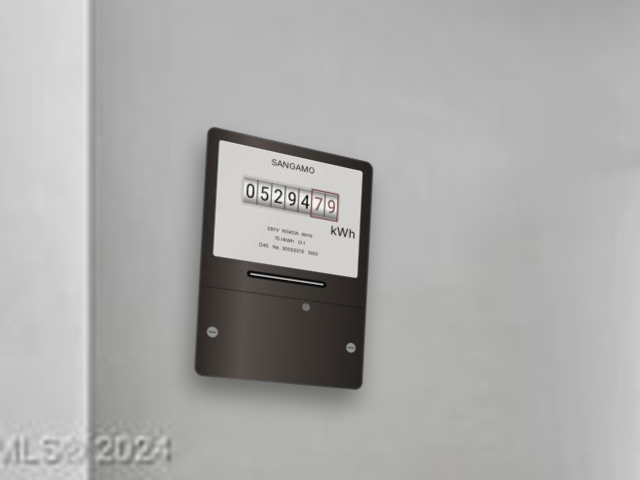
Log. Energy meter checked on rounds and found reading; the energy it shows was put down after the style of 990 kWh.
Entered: 5294.79 kWh
